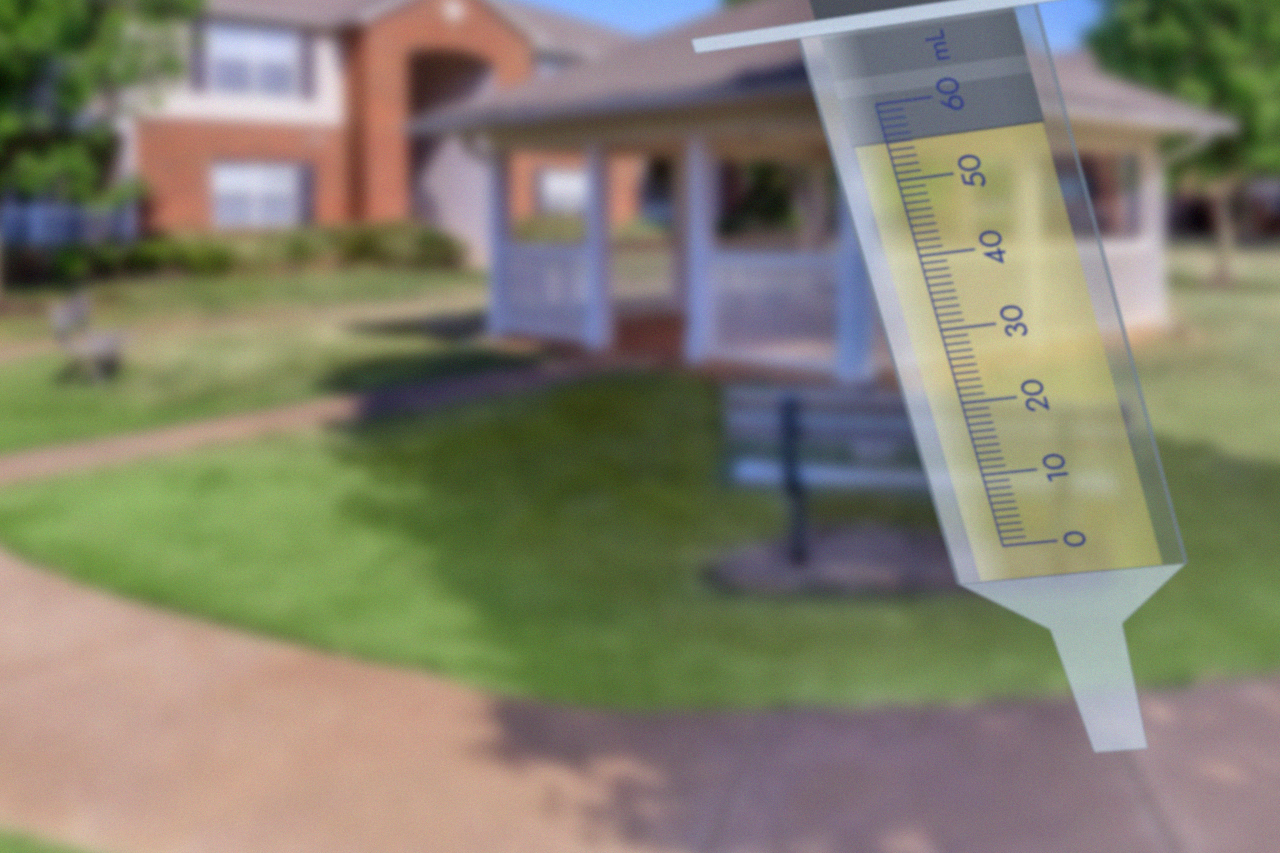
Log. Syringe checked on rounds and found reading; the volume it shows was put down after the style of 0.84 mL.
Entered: 55 mL
